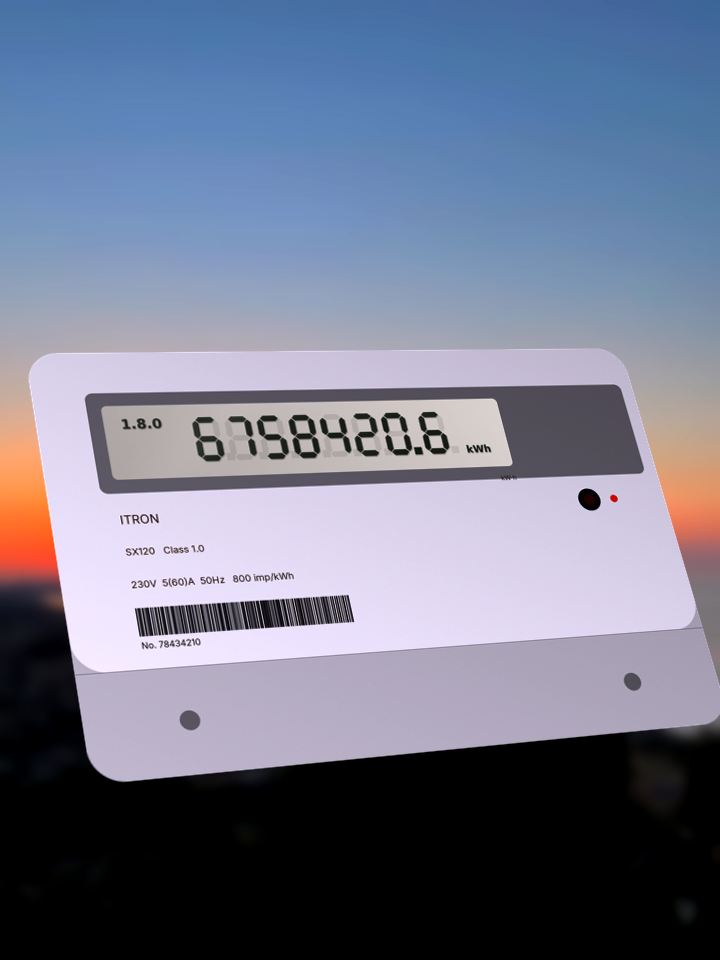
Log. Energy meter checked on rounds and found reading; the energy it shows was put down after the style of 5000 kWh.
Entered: 6758420.6 kWh
